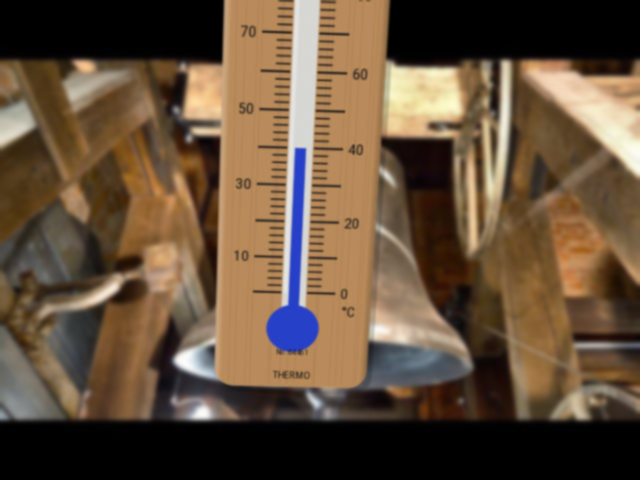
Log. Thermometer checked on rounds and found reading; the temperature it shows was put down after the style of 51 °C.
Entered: 40 °C
